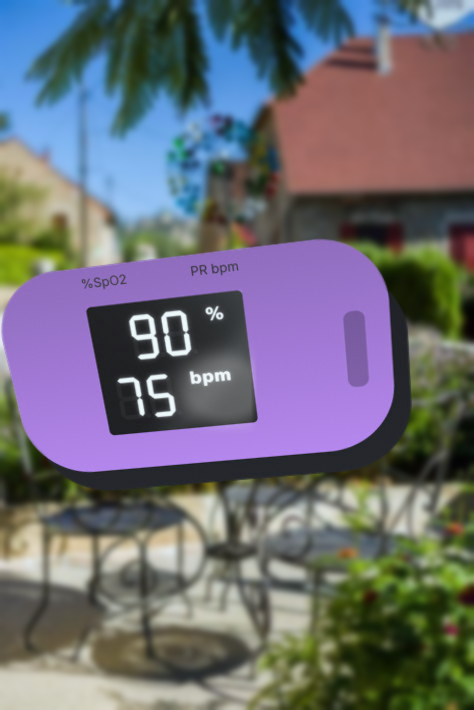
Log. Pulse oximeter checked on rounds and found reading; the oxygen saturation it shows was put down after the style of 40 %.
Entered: 90 %
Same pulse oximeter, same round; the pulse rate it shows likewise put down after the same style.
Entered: 75 bpm
